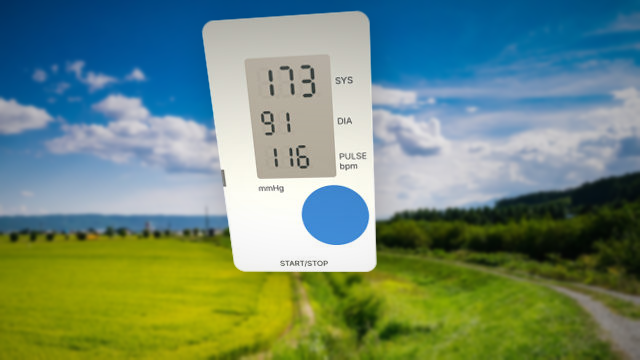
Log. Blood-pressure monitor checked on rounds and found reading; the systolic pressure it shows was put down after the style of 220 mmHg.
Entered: 173 mmHg
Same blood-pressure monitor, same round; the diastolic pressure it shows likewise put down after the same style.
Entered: 91 mmHg
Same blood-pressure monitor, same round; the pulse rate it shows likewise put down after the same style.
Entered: 116 bpm
